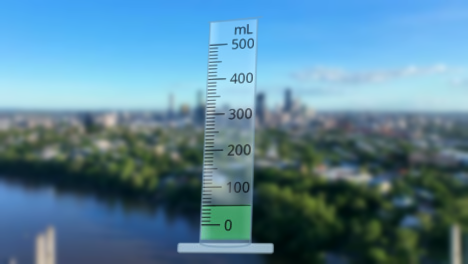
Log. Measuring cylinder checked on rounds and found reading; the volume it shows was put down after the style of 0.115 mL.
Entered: 50 mL
